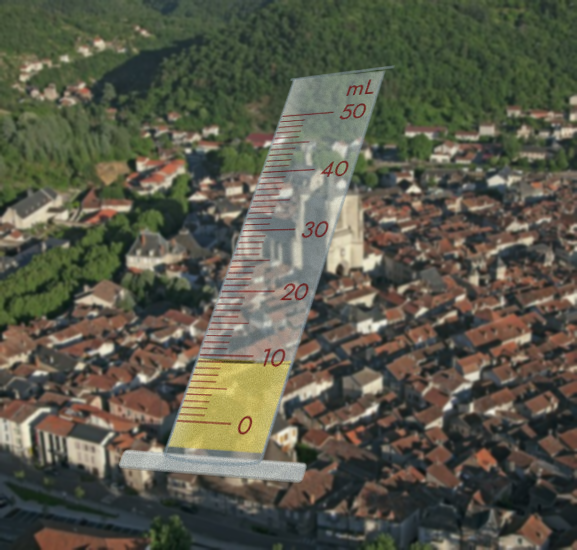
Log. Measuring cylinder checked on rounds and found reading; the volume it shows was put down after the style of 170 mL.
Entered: 9 mL
